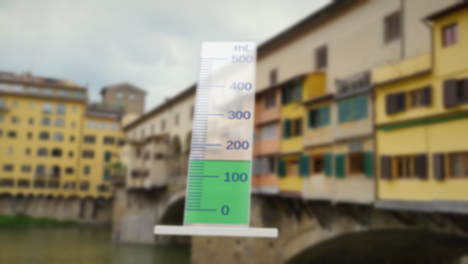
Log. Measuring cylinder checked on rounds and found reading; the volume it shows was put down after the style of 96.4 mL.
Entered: 150 mL
